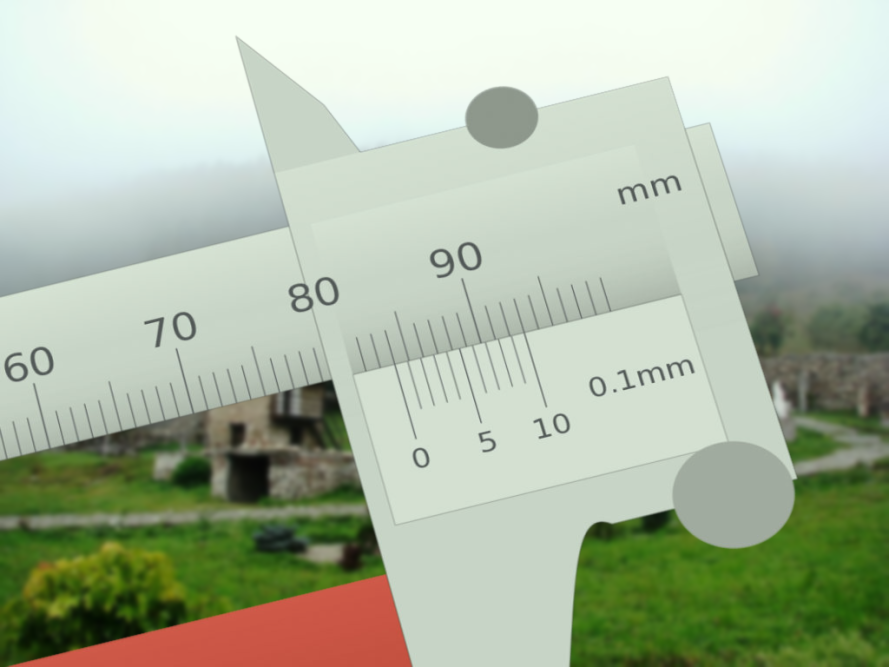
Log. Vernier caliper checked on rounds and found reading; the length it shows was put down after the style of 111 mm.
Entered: 84.0 mm
